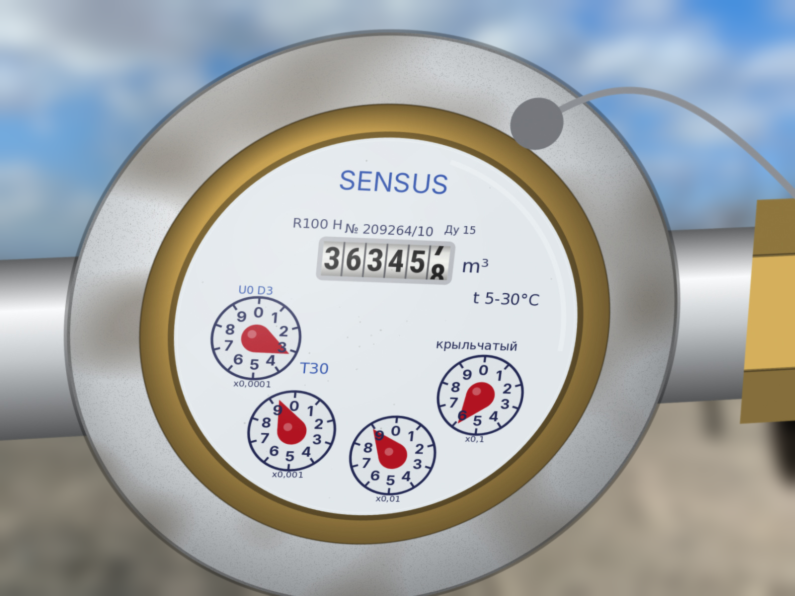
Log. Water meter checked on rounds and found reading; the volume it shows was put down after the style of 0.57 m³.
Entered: 363457.5893 m³
